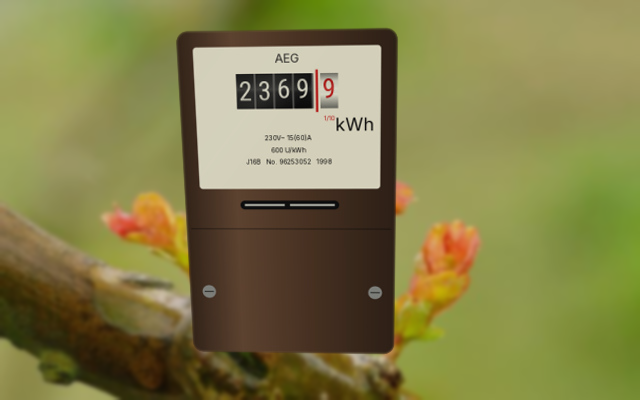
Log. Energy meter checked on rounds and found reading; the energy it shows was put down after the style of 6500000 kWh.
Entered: 2369.9 kWh
